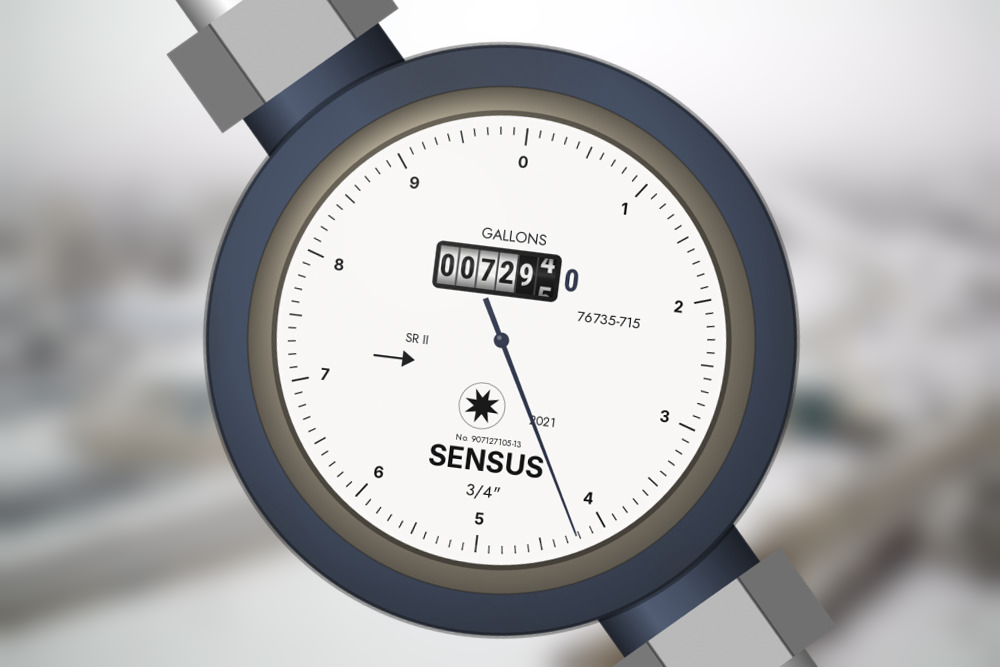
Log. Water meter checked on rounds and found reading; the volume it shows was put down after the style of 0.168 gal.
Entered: 72944.2 gal
